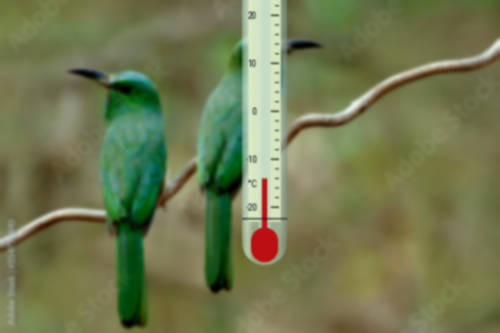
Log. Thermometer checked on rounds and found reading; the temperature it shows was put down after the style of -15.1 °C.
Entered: -14 °C
